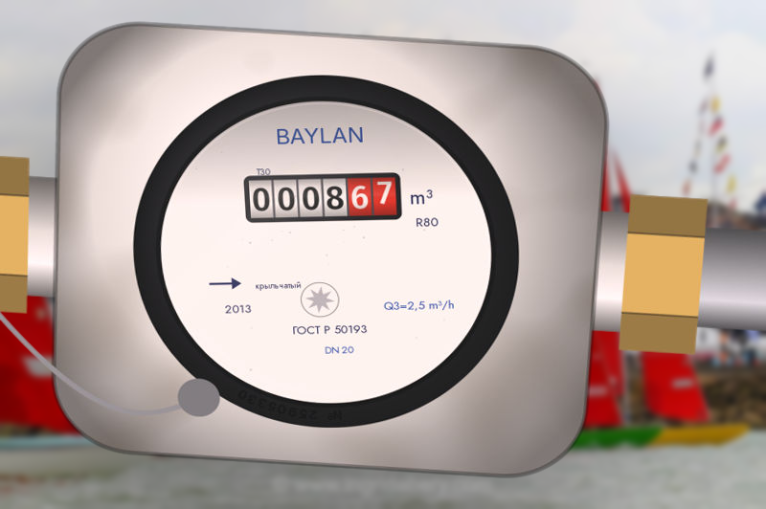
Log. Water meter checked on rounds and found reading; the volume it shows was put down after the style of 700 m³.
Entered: 8.67 m³
